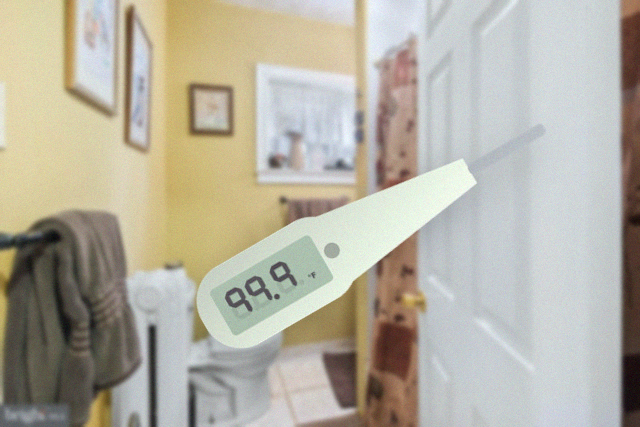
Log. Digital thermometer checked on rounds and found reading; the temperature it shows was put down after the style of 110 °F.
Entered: 99.9 °F
